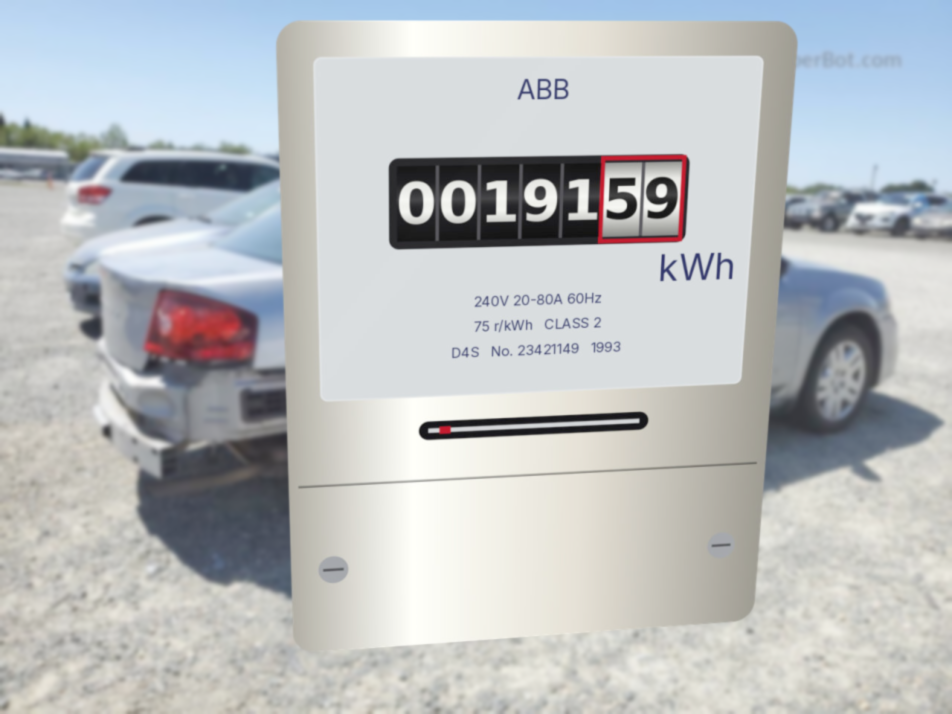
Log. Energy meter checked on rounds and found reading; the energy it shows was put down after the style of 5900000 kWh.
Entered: 191.59 kWh
